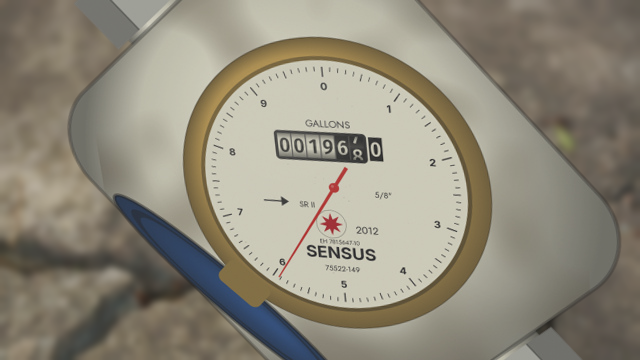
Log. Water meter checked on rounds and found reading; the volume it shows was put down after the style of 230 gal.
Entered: 19675.9 gal
